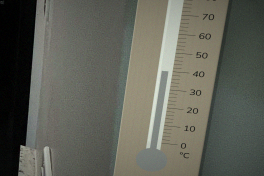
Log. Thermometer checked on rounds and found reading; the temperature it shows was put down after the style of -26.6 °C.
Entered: 40 °C
